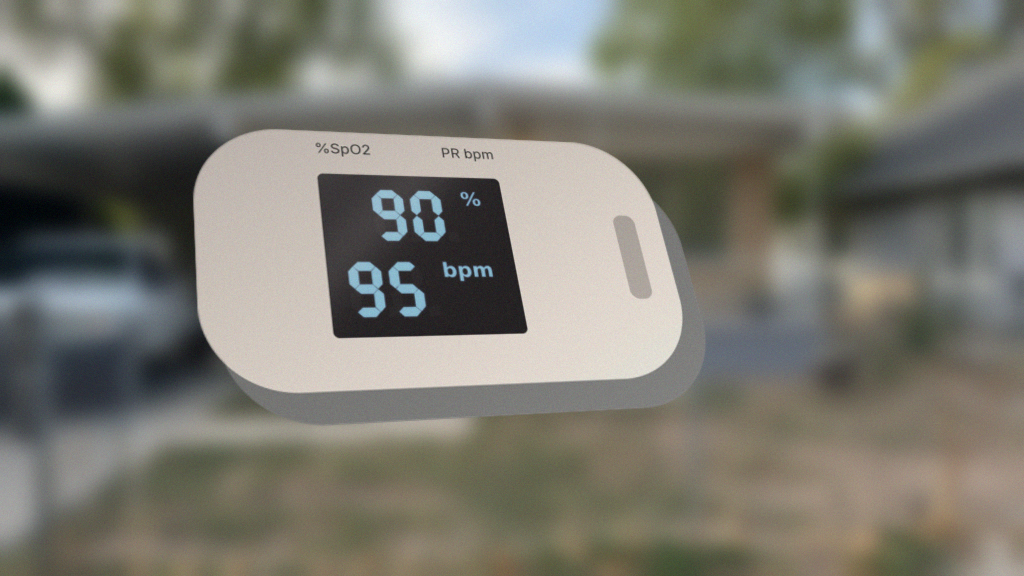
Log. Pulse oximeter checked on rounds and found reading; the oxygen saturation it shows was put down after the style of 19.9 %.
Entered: 90 %
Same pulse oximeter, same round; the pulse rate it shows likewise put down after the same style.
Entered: 95 bpm
